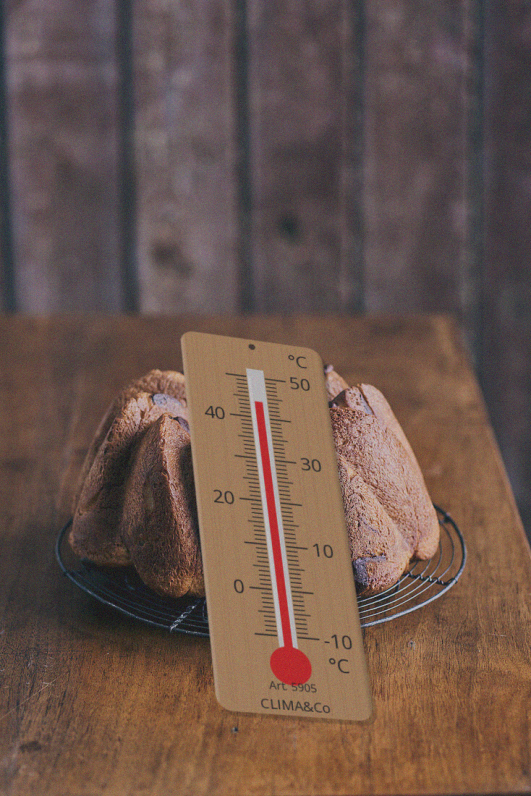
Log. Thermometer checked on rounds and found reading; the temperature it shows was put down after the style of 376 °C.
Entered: 44 °C
